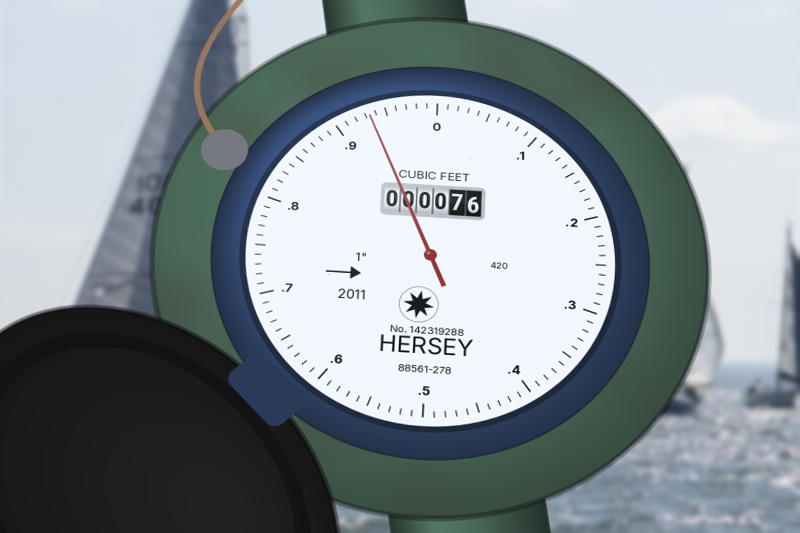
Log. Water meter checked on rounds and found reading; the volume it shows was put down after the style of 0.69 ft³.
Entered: 75.93 ft³
